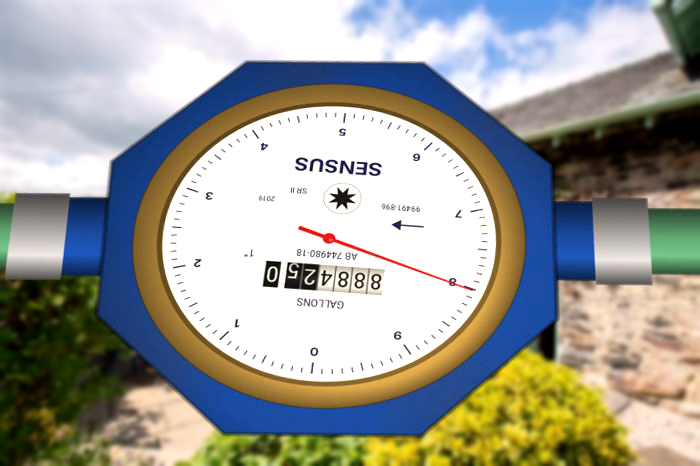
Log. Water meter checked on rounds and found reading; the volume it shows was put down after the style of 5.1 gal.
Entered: 8884248.0 gal
